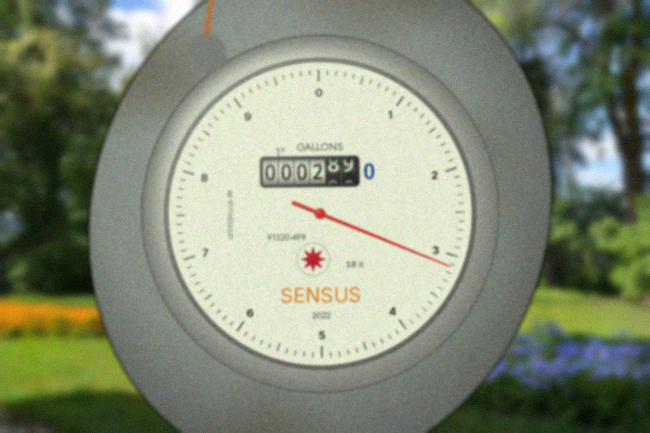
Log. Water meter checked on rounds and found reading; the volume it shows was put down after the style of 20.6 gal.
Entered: 2893.1 gal
